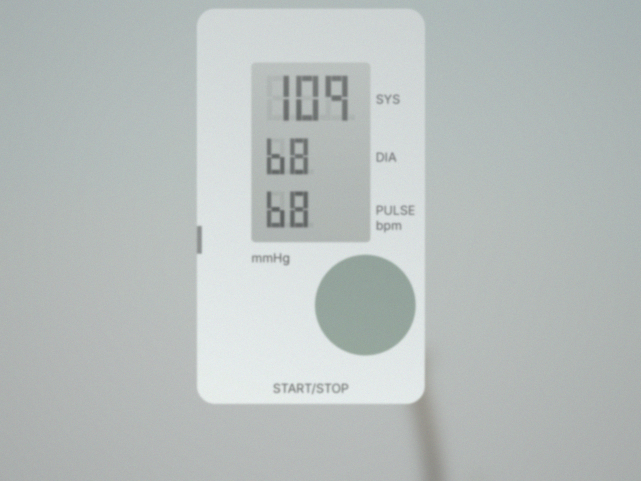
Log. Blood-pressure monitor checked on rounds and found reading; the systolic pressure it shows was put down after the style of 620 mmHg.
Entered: 109 mmHg
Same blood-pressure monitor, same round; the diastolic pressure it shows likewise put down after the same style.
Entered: 68 mmHg
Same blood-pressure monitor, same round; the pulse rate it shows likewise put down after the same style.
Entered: 68 bpm
